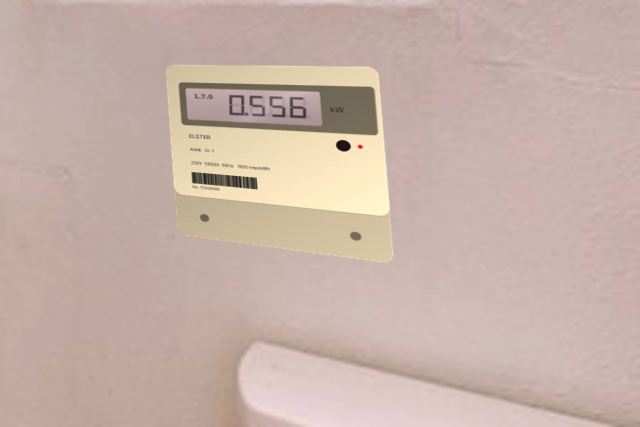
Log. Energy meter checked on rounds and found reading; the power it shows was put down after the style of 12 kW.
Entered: 0.556 kW
